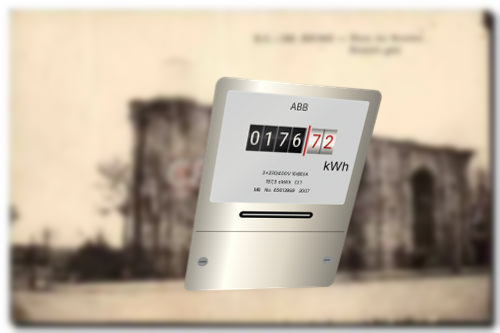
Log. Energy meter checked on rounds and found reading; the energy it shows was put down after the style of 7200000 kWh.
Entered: 176.72 kWh
